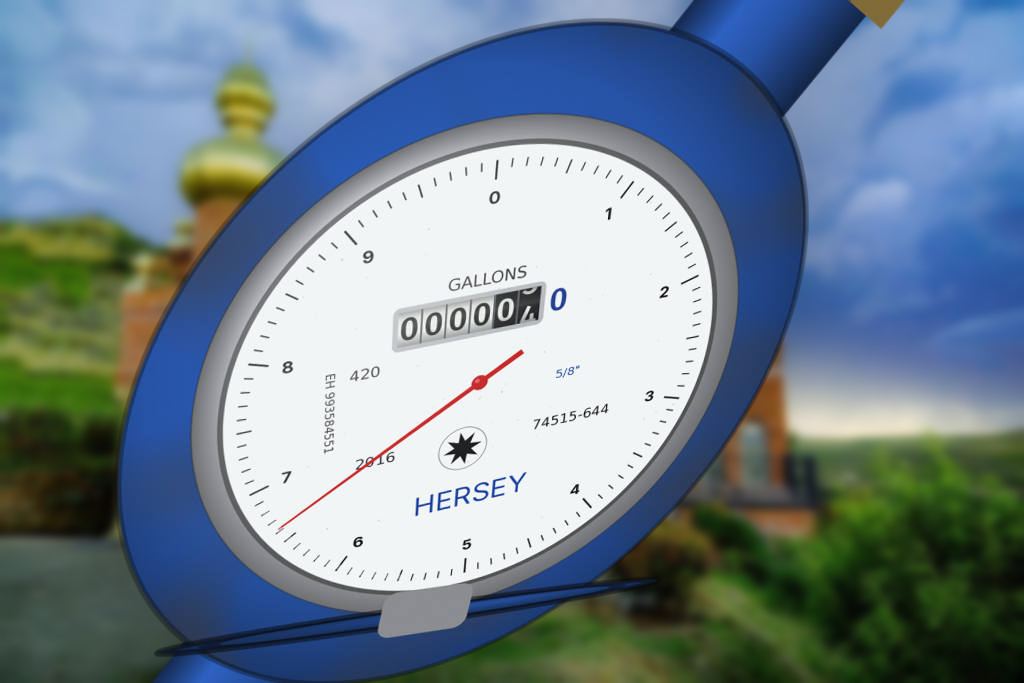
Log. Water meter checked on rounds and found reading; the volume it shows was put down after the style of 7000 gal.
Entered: 36.6 gal
